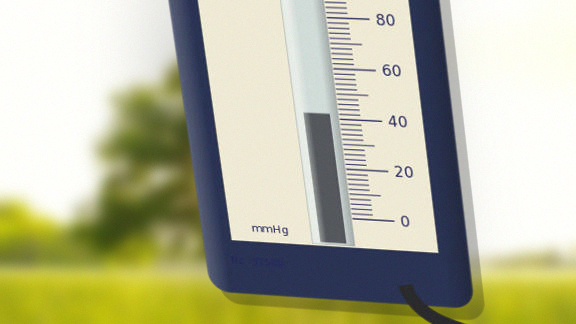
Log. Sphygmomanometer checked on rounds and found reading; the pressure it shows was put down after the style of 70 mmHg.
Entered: 42 mmHg
